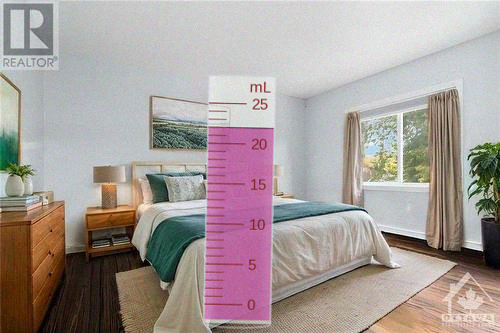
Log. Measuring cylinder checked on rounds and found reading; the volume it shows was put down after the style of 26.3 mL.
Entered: 22 mL
